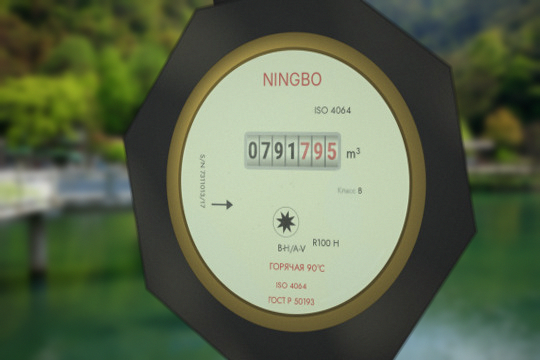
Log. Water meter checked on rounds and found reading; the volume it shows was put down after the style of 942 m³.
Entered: 791.795 m³
